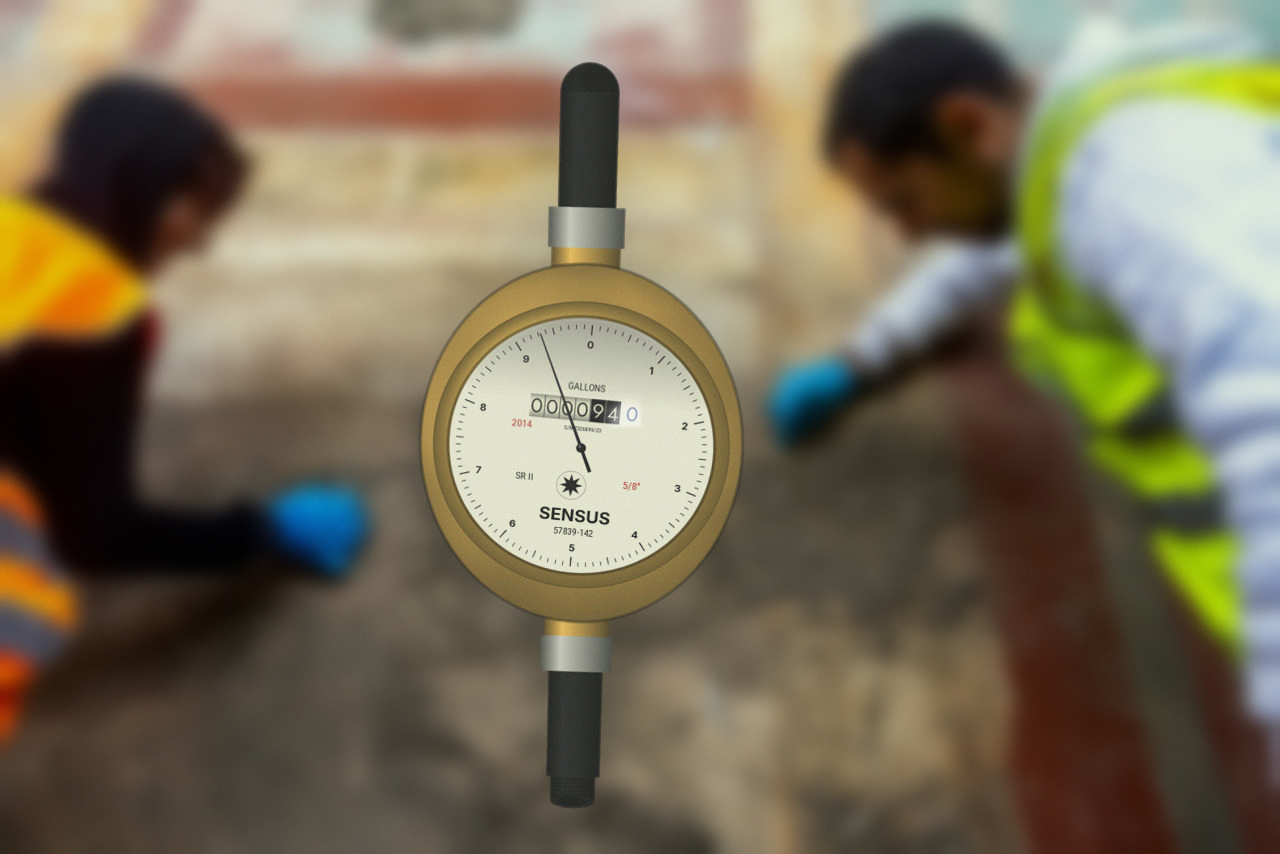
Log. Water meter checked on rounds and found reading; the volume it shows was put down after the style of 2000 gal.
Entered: 939.3 gal
